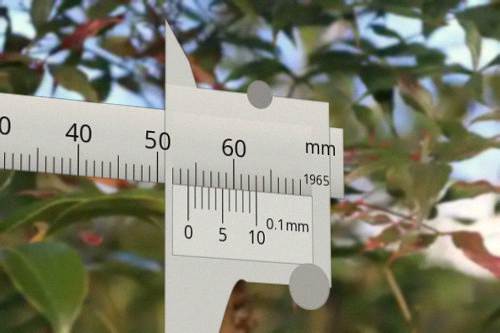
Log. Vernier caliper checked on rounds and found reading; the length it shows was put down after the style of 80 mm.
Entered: 54.0 mm
